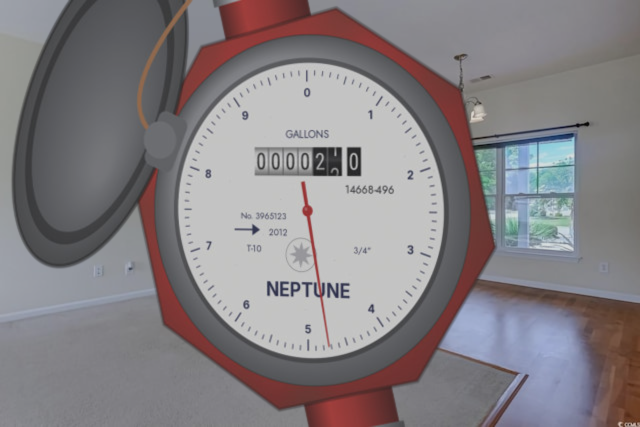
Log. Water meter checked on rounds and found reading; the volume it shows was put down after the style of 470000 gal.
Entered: 214.7 gal
